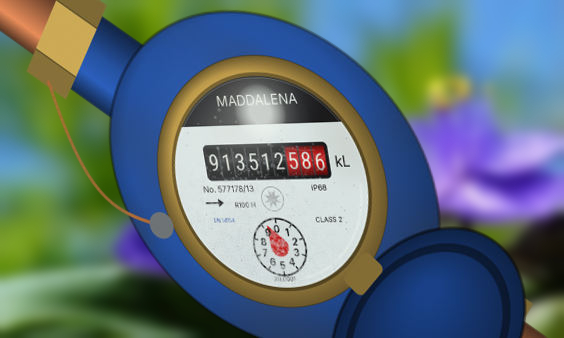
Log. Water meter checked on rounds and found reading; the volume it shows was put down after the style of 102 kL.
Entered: 913512.5859 kL
